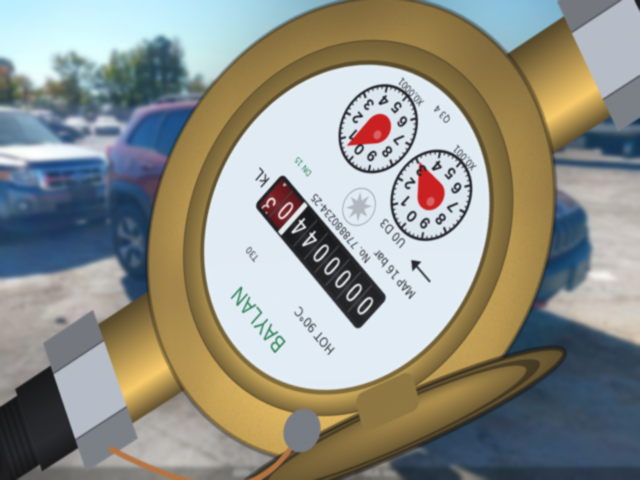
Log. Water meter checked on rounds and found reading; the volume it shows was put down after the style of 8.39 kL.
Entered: 44.0330 kL
